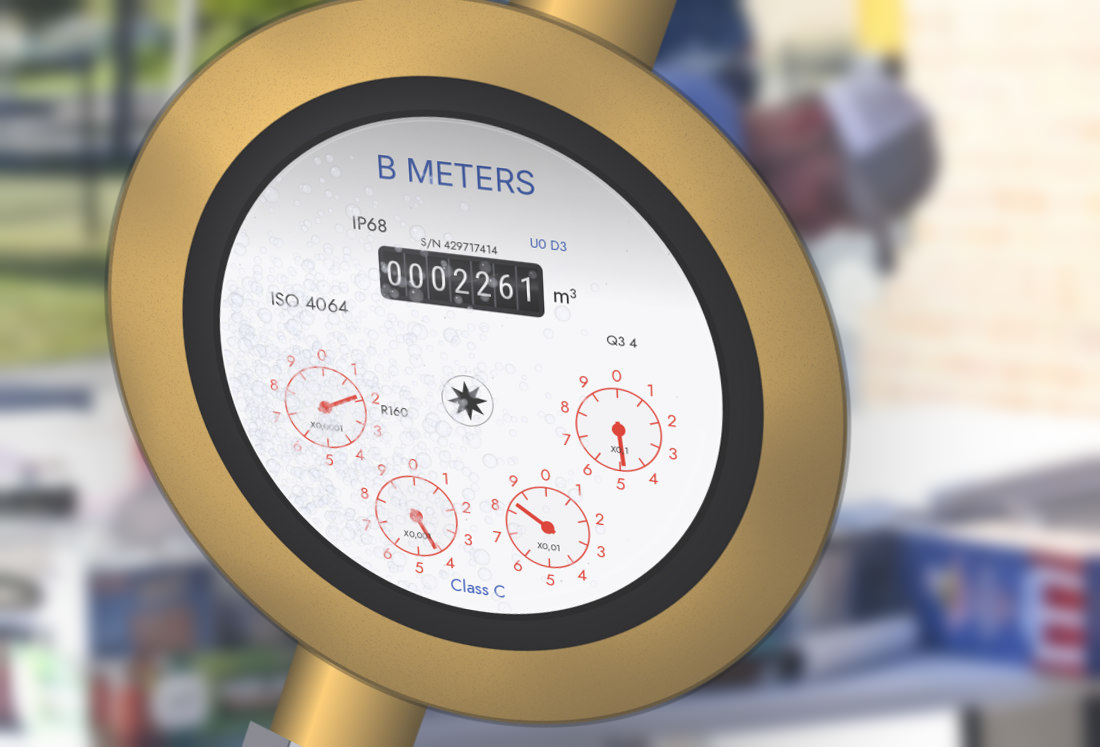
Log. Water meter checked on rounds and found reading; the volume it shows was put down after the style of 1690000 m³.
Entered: 2261.4841 m³
